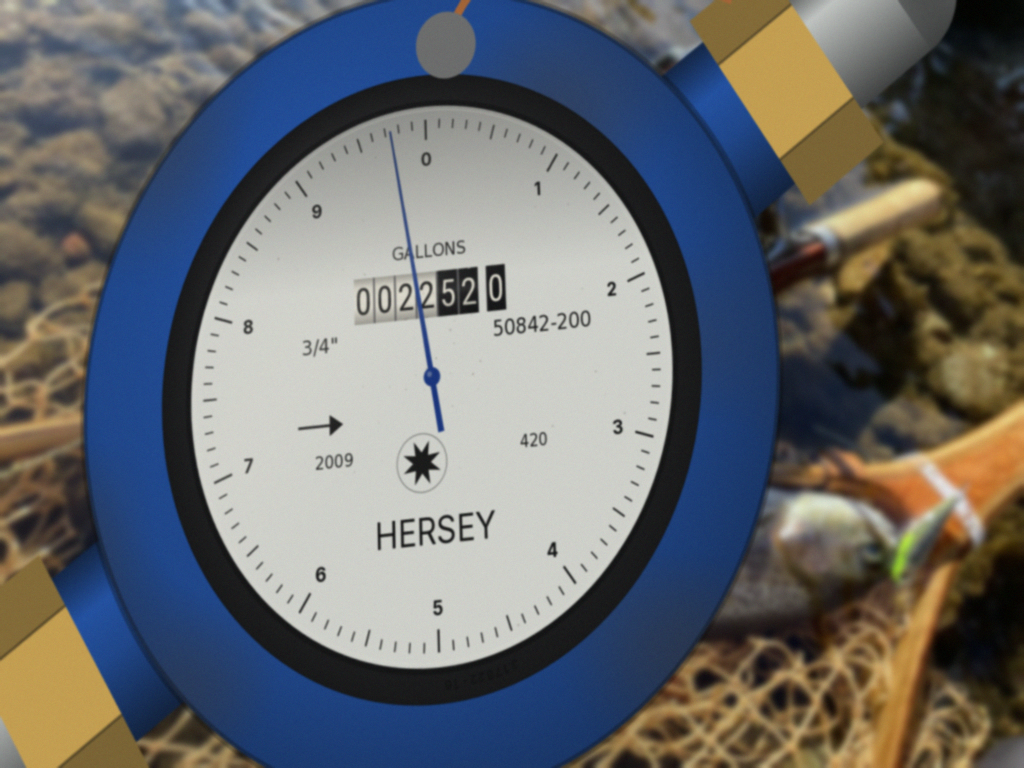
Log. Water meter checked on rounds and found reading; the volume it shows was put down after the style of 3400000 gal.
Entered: 22519.7 gal
